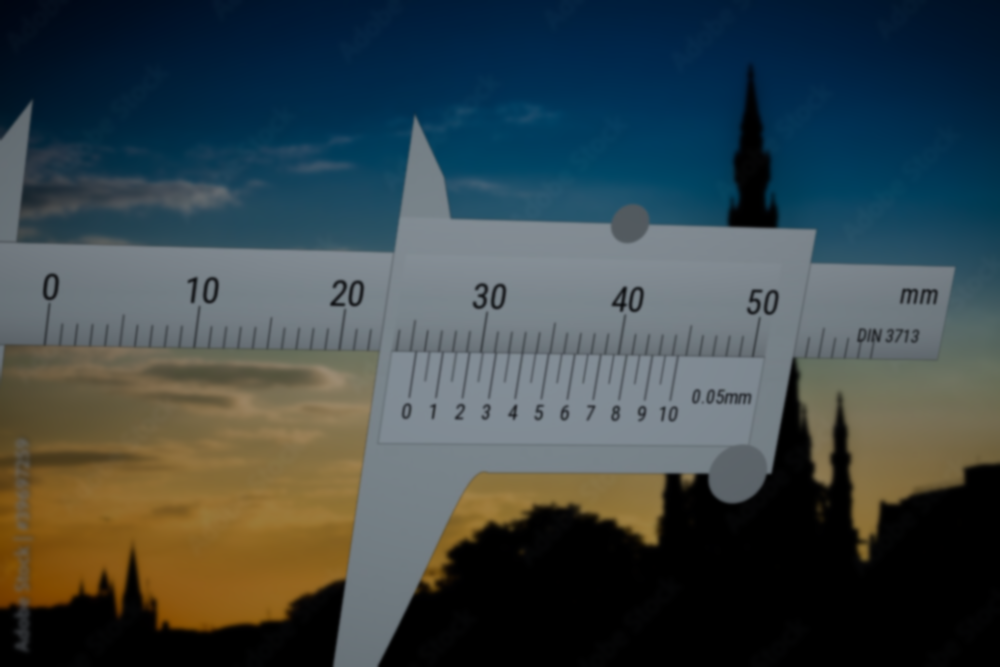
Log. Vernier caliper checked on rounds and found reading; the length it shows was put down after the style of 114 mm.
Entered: 25.4 mm
